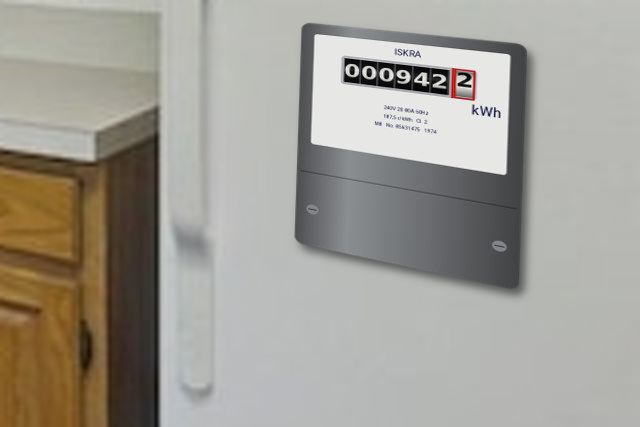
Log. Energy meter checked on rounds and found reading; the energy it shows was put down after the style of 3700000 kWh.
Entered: 942.2 kWh
